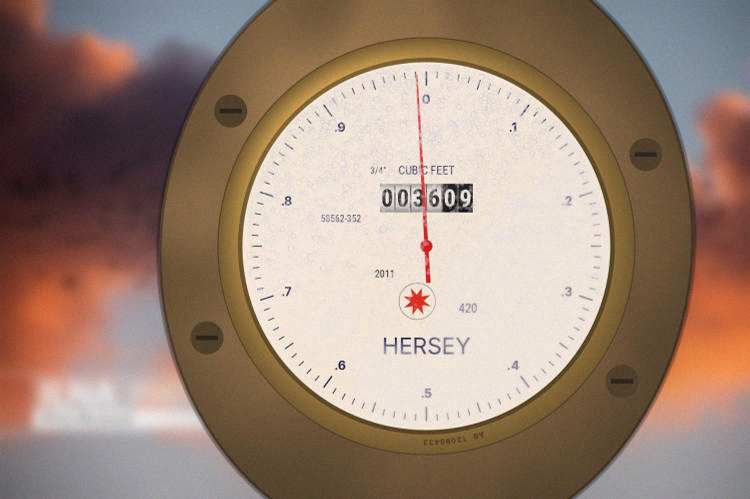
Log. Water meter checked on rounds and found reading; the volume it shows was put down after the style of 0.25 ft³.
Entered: 3608.99 ft³
